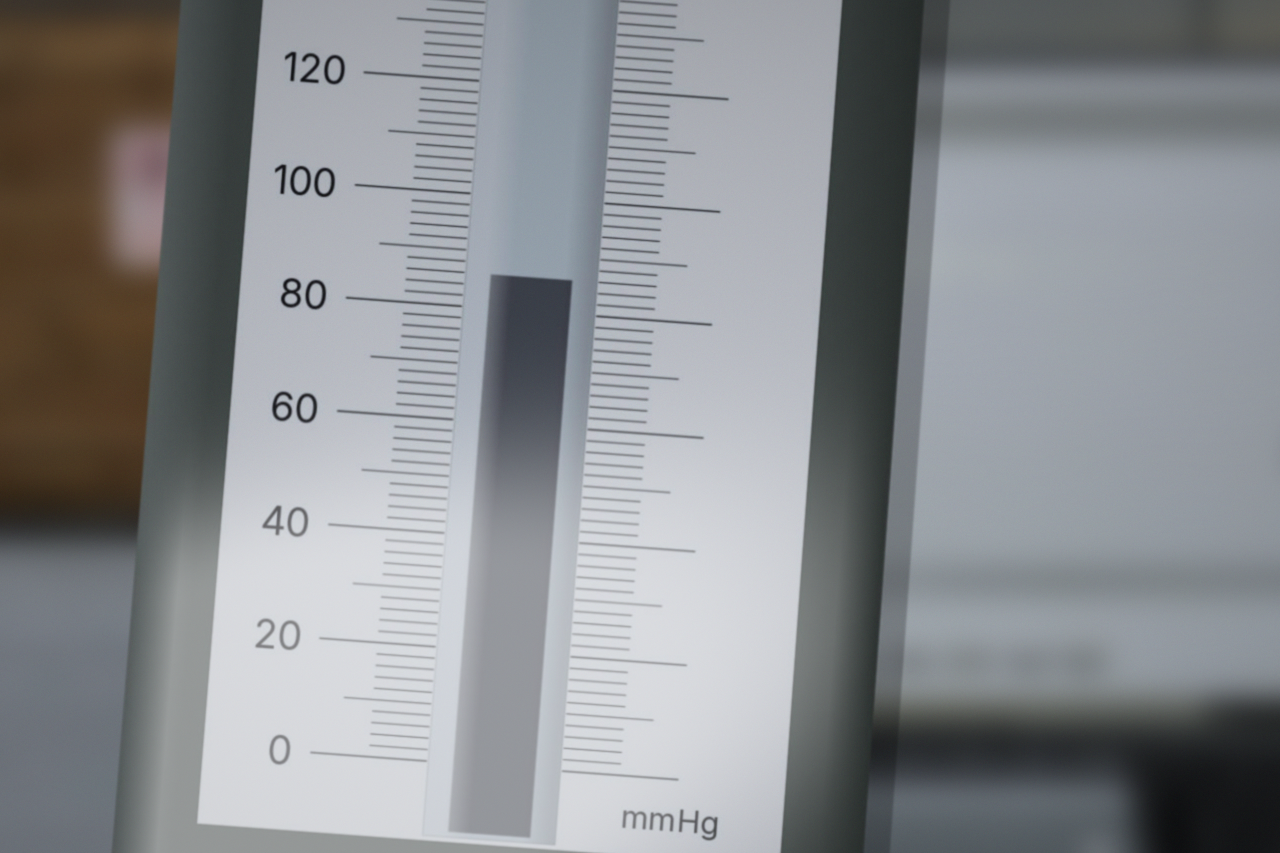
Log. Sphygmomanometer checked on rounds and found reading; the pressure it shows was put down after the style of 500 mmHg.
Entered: 86 mmHg
